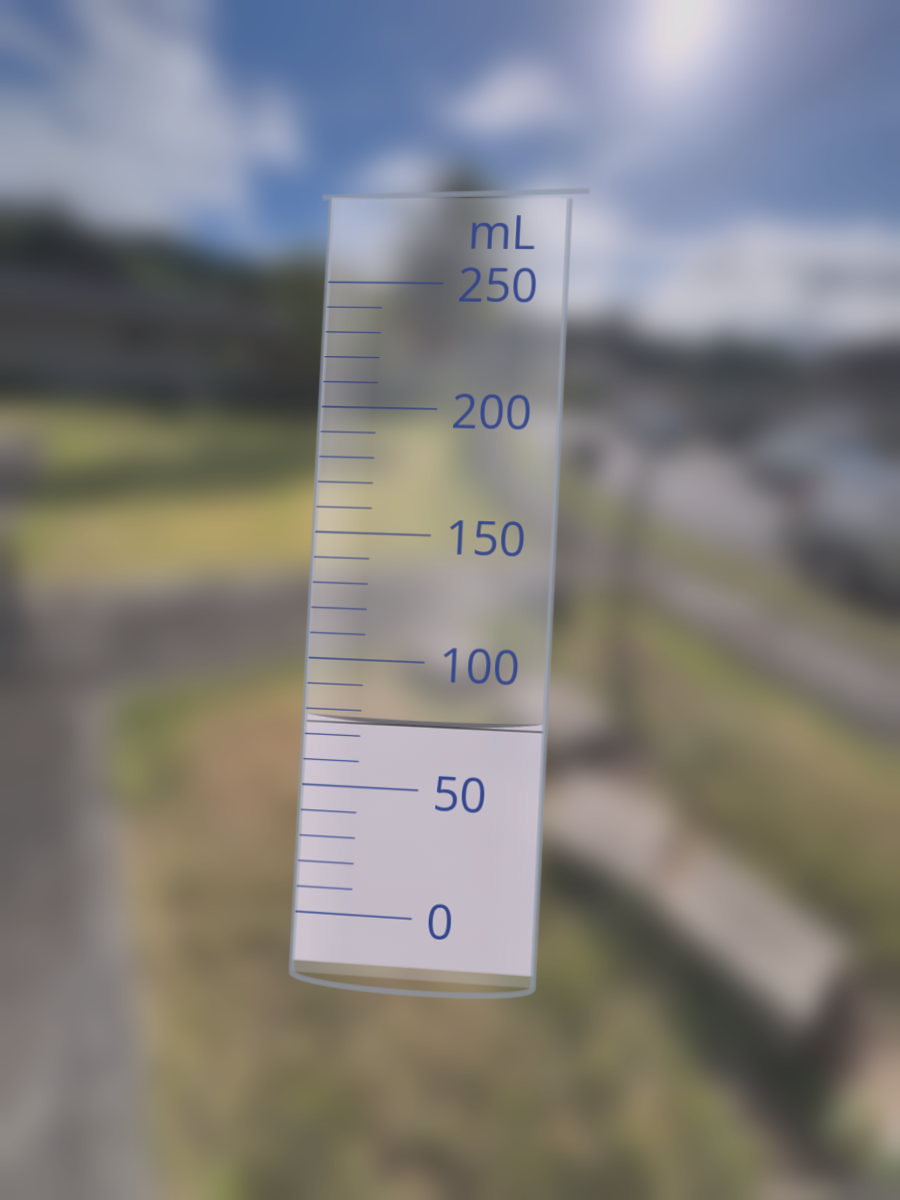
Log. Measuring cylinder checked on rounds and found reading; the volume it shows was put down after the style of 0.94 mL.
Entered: 75 mL
